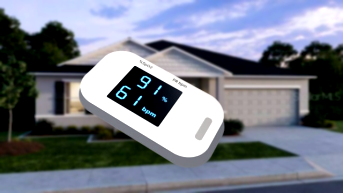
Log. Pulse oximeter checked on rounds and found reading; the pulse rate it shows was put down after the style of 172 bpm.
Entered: 61 bpm
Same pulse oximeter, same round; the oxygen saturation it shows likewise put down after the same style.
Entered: 91 %
